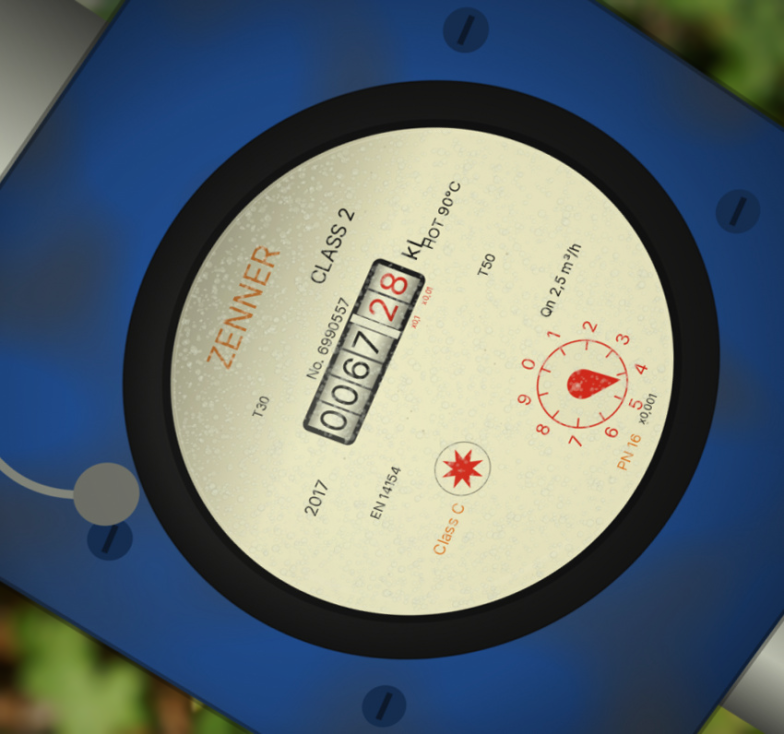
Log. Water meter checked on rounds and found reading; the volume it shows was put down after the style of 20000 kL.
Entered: 67.284 kL
